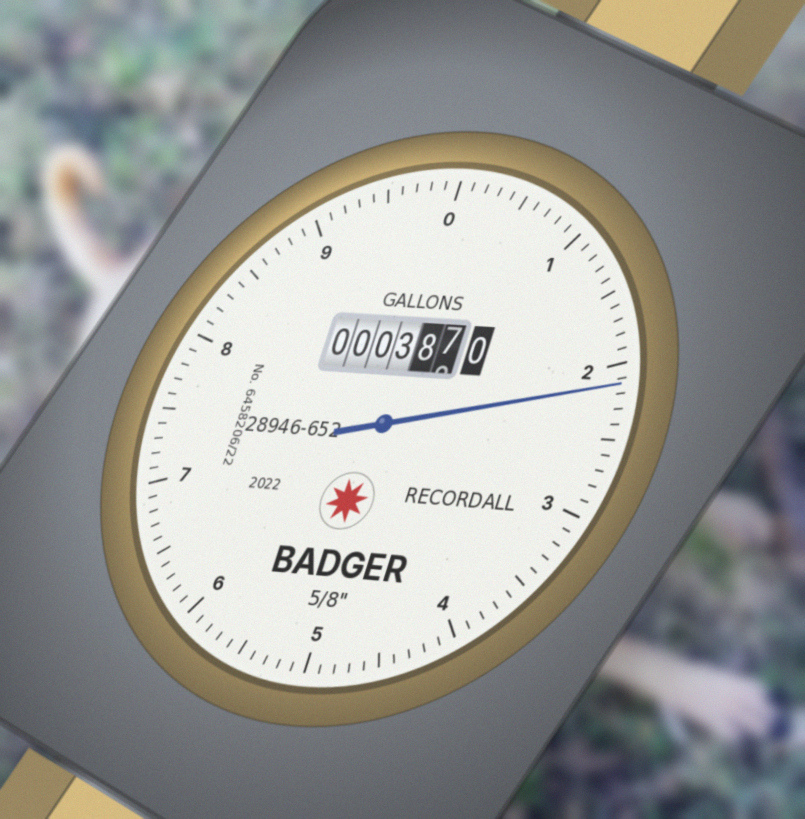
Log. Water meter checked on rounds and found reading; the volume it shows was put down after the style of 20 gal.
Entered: 3872.1 gal
